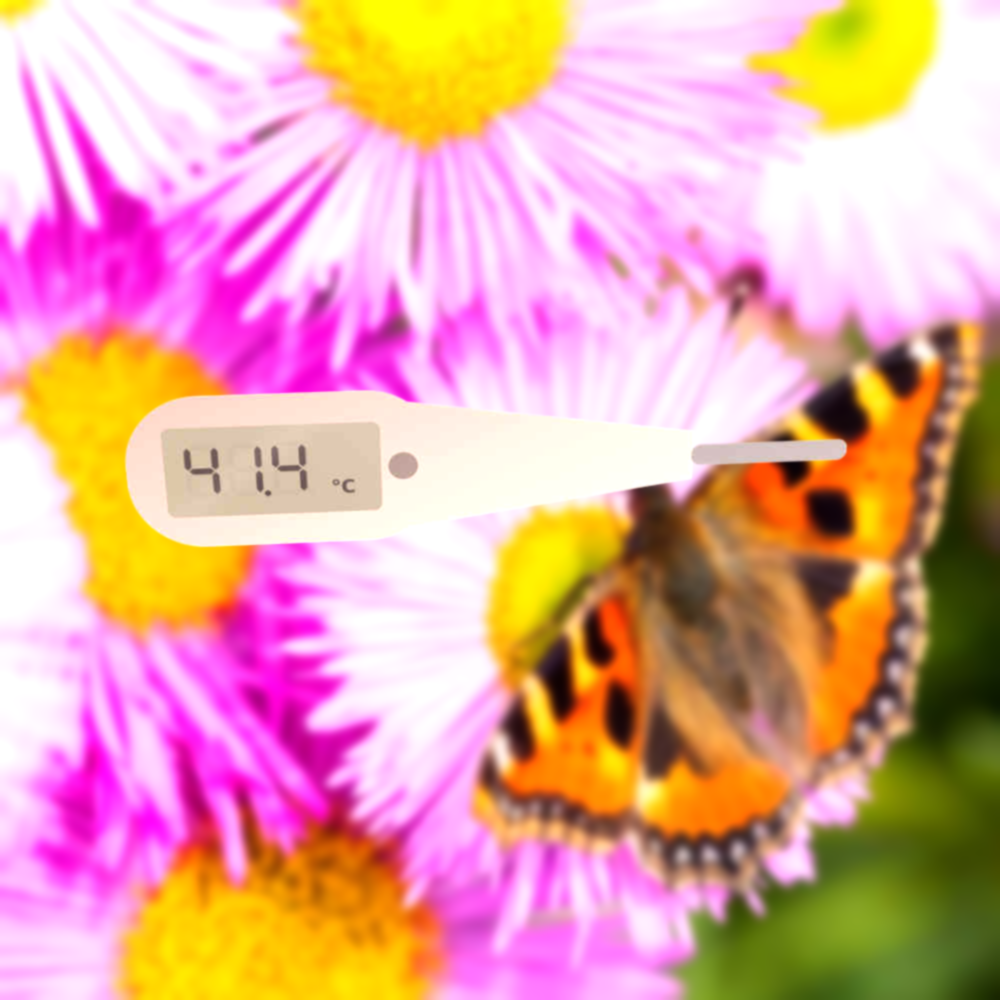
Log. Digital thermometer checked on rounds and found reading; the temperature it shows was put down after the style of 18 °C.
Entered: 41.4 °C
